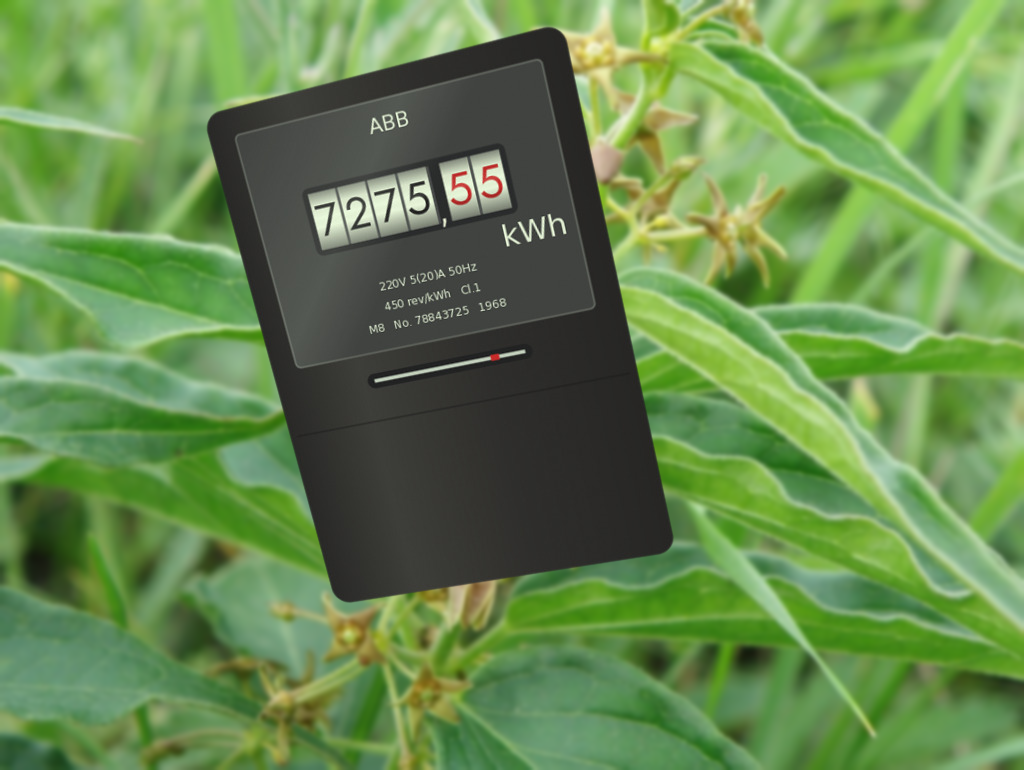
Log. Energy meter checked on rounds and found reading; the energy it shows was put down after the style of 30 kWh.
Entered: 7275.55 kWh
